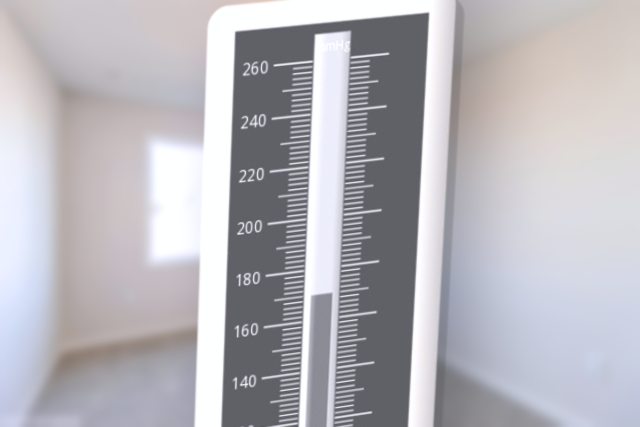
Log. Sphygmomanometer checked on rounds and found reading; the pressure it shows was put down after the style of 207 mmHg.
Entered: 170 mmHg
